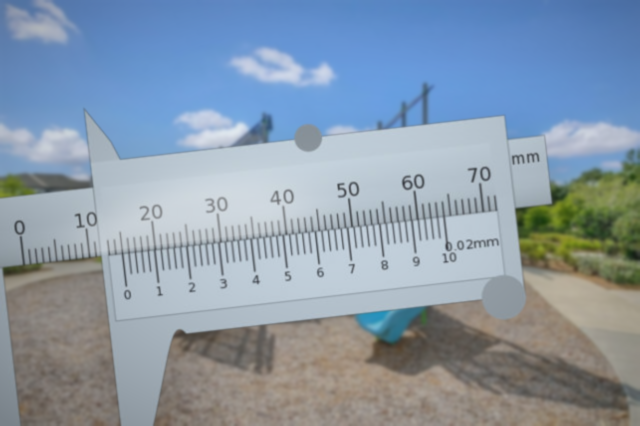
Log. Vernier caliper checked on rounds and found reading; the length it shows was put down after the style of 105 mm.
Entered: 15.0 mm
